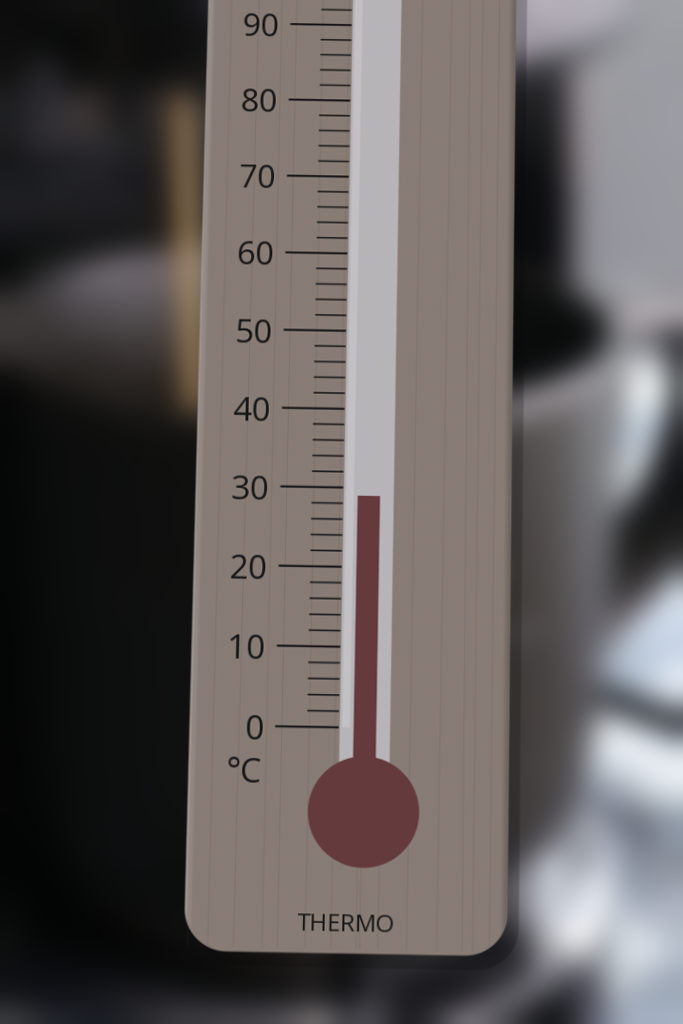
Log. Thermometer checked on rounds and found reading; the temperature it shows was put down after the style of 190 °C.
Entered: 29 °C
